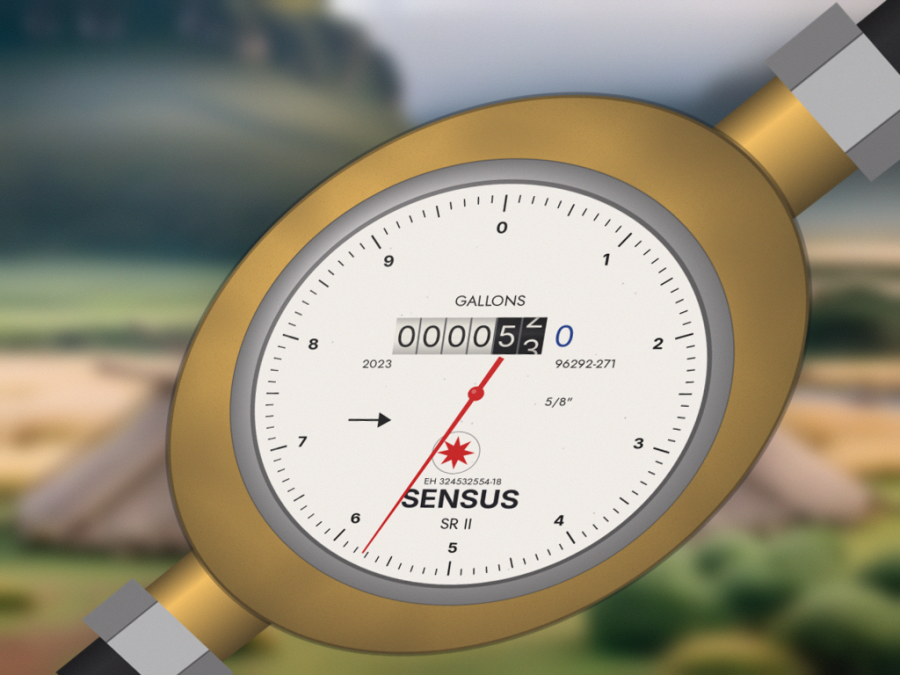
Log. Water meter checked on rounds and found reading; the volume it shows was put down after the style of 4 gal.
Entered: 525.7 gal
